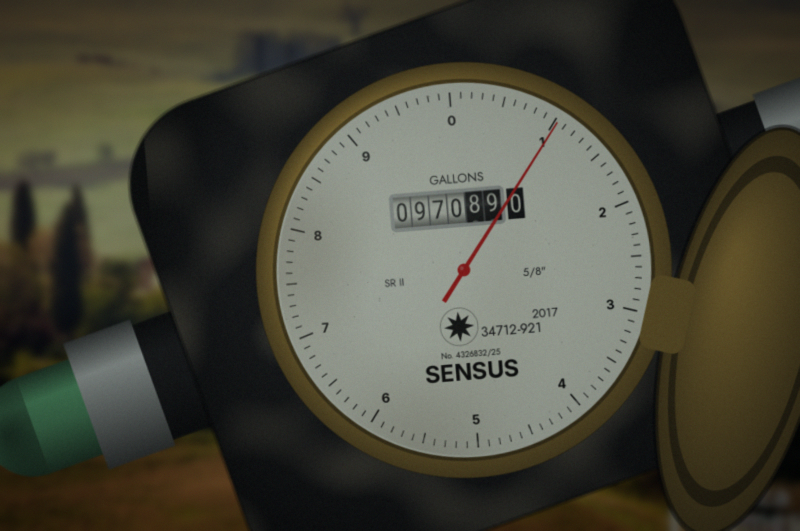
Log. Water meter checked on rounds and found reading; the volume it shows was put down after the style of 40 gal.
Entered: 970891.0 gal
